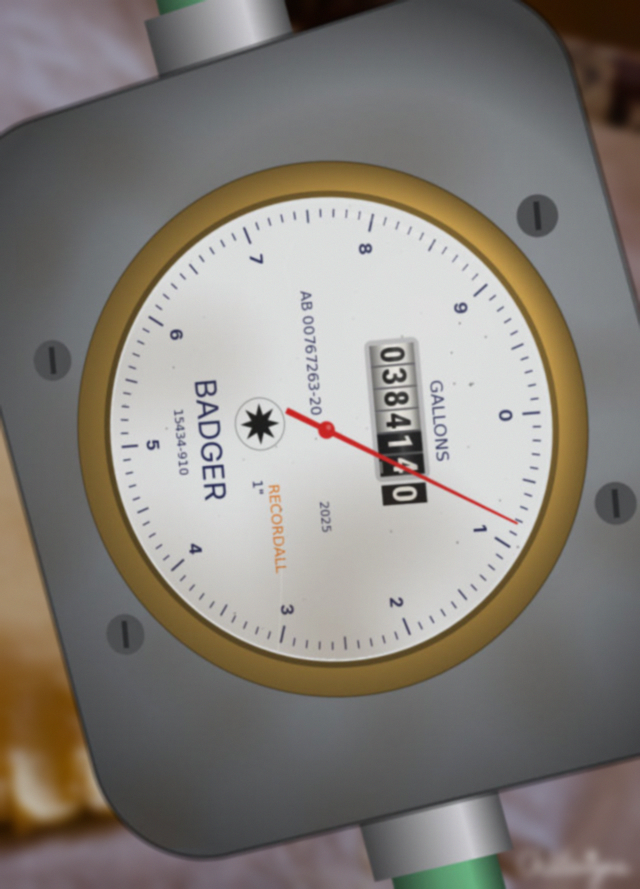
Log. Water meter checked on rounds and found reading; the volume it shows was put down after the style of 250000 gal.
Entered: 384140.8 gal
